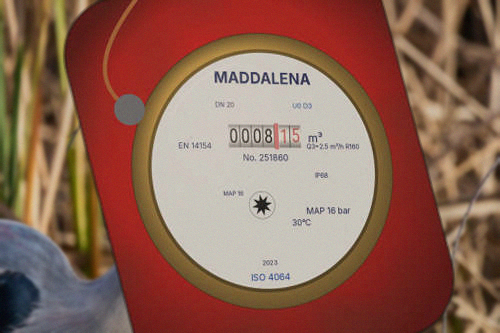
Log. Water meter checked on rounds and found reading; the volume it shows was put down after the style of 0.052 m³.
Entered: 8.15 m³
